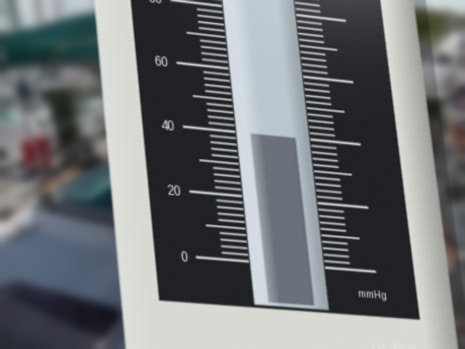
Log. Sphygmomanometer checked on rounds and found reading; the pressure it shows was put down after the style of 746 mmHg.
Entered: 40 mmHg
